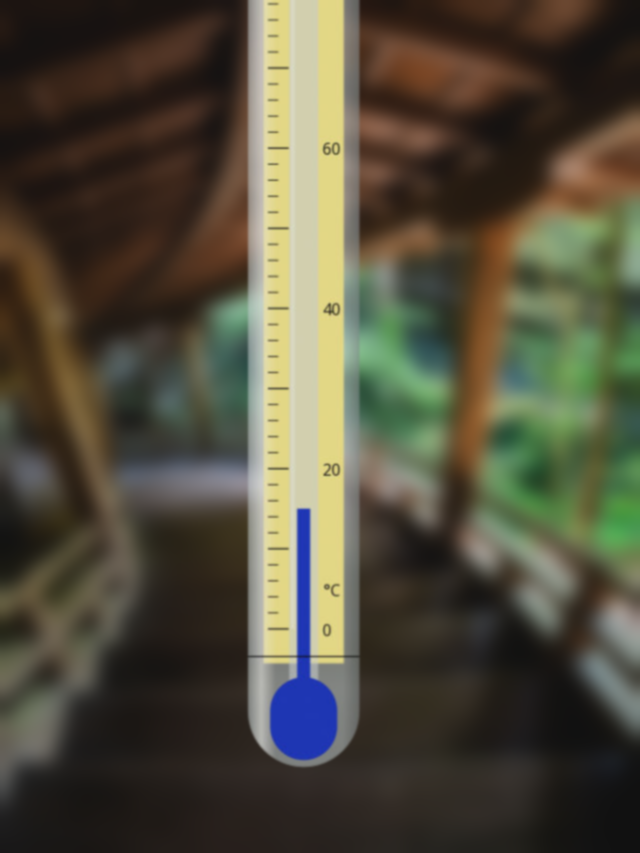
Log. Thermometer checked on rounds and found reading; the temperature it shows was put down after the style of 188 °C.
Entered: 15 °C
